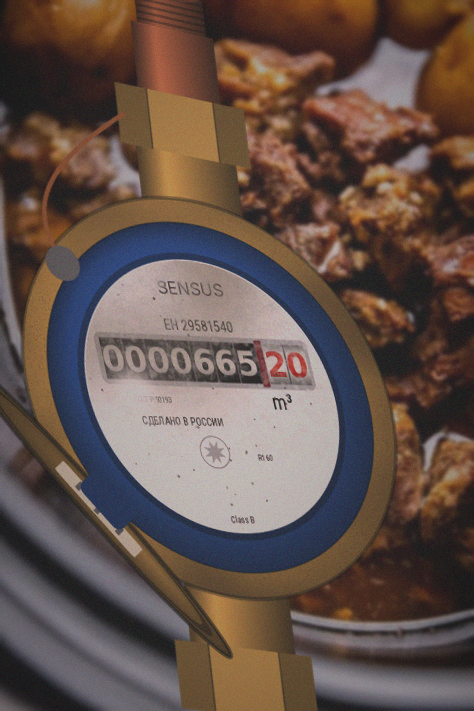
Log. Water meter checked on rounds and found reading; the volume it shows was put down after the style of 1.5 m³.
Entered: 665.20 m³
